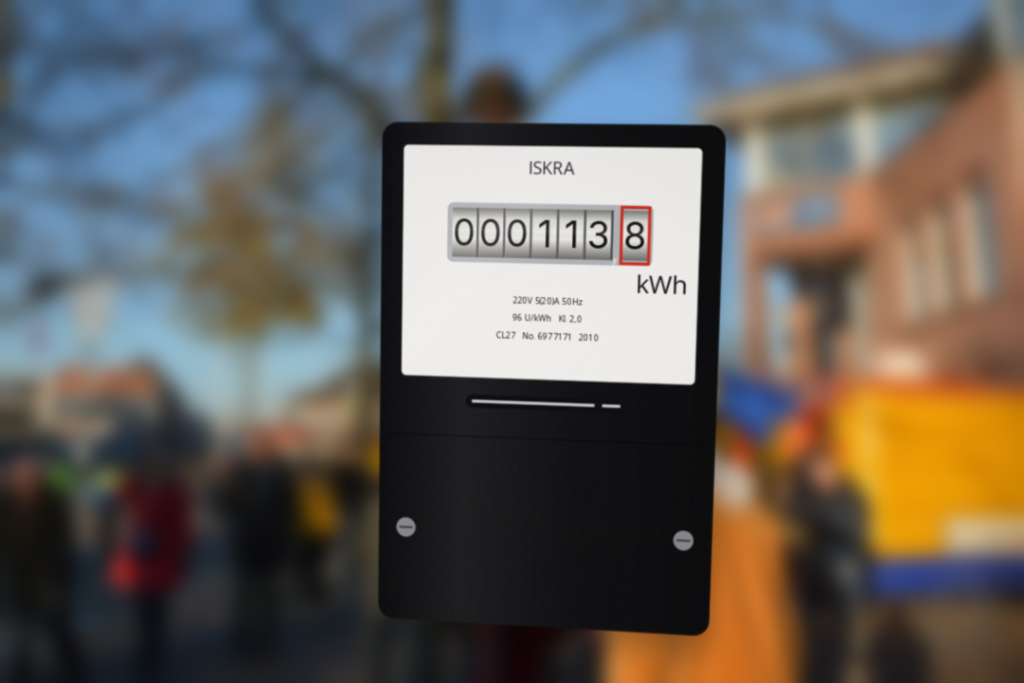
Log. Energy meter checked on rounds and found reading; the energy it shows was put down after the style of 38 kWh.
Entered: 113.8 kWh
